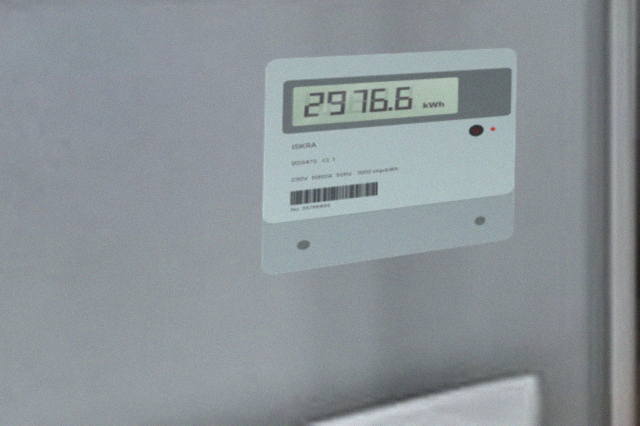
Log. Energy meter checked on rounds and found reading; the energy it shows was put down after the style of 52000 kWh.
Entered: 2976.6 kWh
